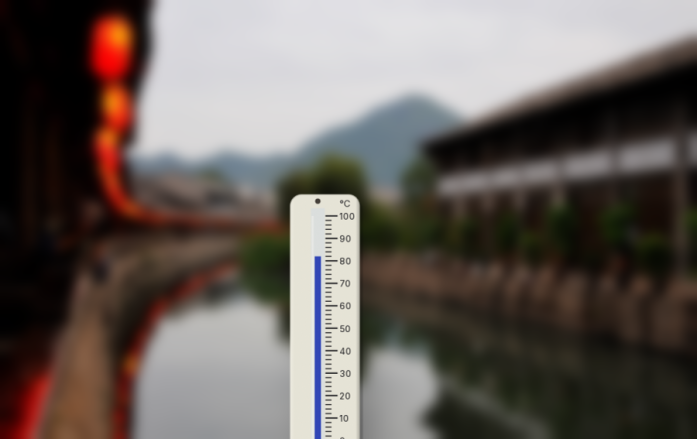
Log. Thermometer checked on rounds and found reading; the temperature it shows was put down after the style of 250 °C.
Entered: 82 °C
